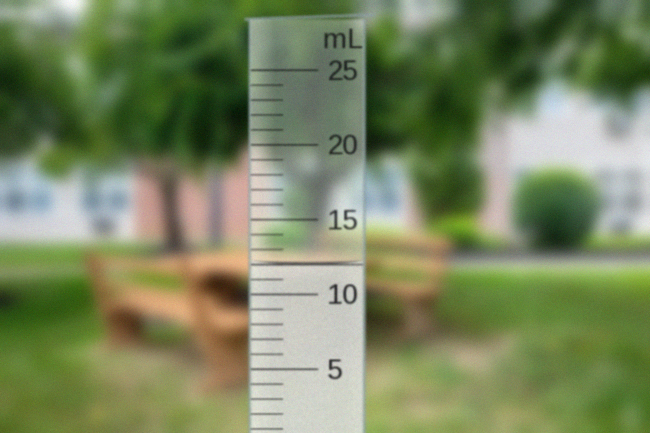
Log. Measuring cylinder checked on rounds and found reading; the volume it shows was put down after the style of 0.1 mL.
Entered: 12 mL
